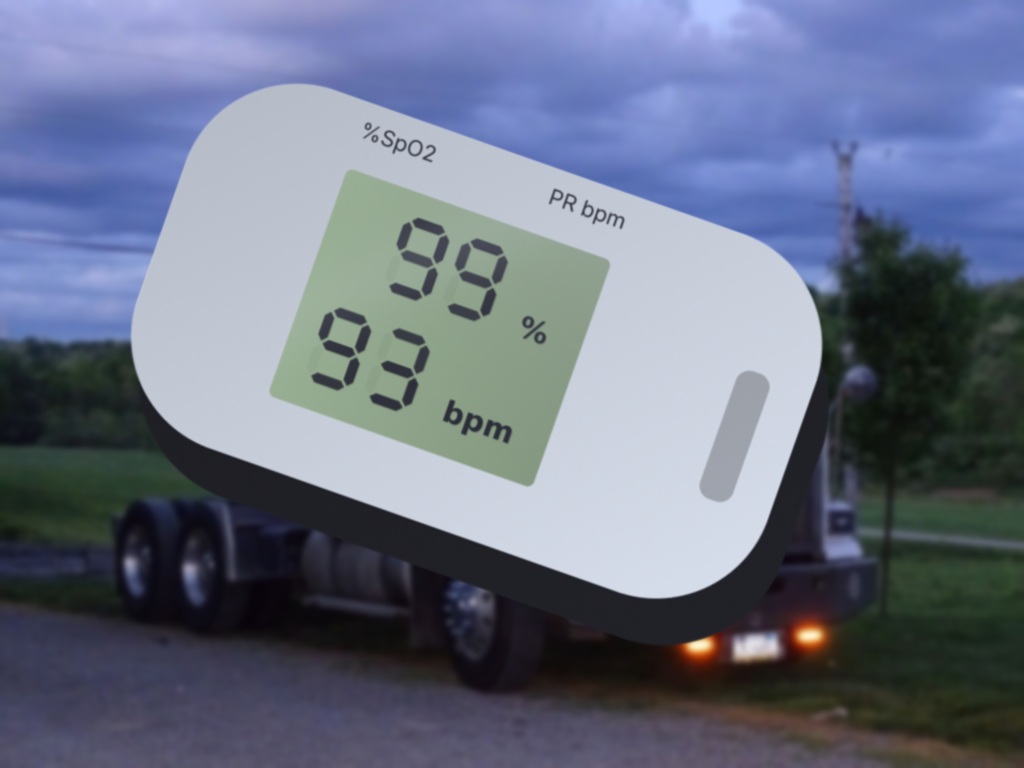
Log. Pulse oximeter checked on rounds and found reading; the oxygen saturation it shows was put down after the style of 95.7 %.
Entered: 99 %
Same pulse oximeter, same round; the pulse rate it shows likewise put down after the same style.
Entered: 93 bpm
